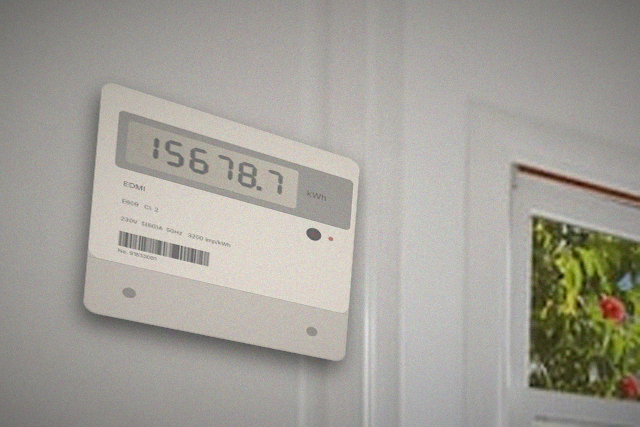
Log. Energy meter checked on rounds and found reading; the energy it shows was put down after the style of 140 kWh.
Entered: 15678.7 kWh
